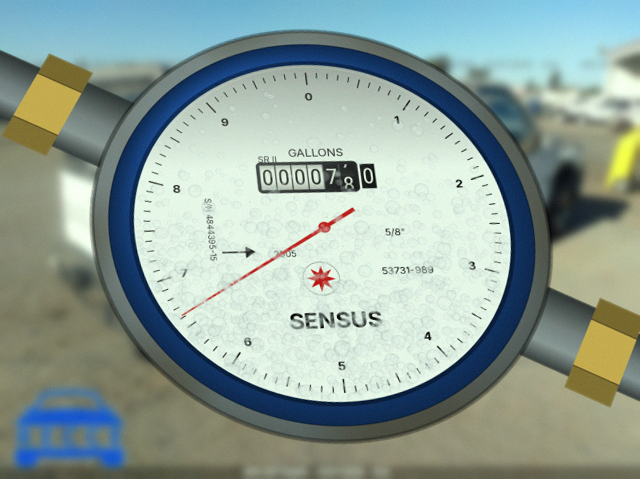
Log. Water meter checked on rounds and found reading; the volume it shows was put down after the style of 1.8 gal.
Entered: 776.6 gal
